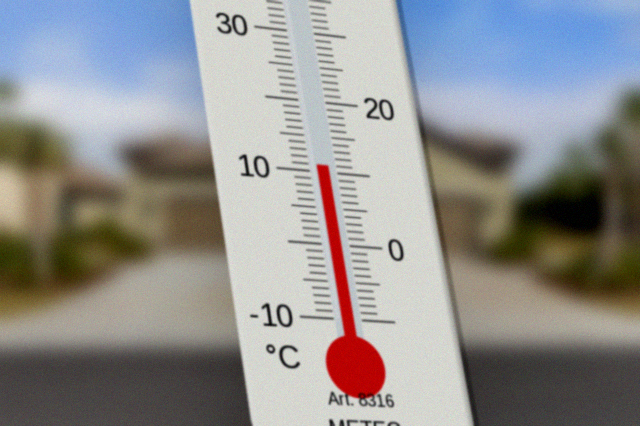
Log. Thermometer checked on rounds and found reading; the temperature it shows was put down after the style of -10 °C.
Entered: 11 °C
